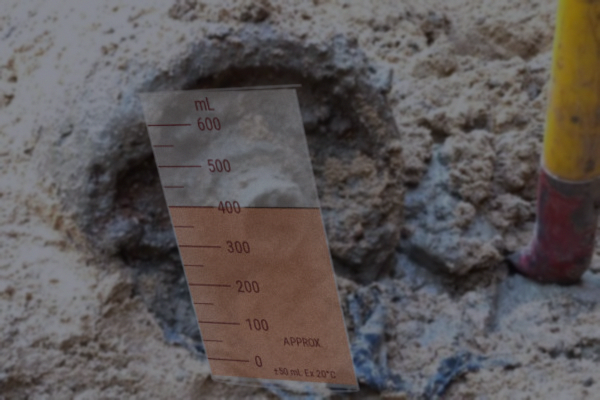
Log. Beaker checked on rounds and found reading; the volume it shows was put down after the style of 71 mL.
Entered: 400 mL
